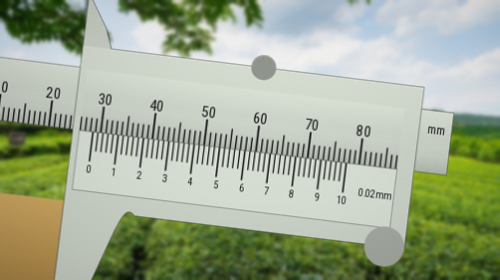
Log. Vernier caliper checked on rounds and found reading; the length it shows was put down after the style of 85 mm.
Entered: 28.5 mm
